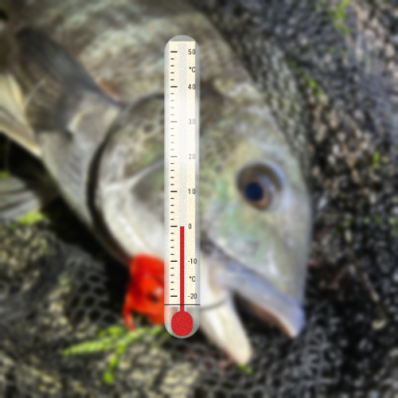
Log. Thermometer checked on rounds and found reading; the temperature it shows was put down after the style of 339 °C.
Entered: 0 °C
